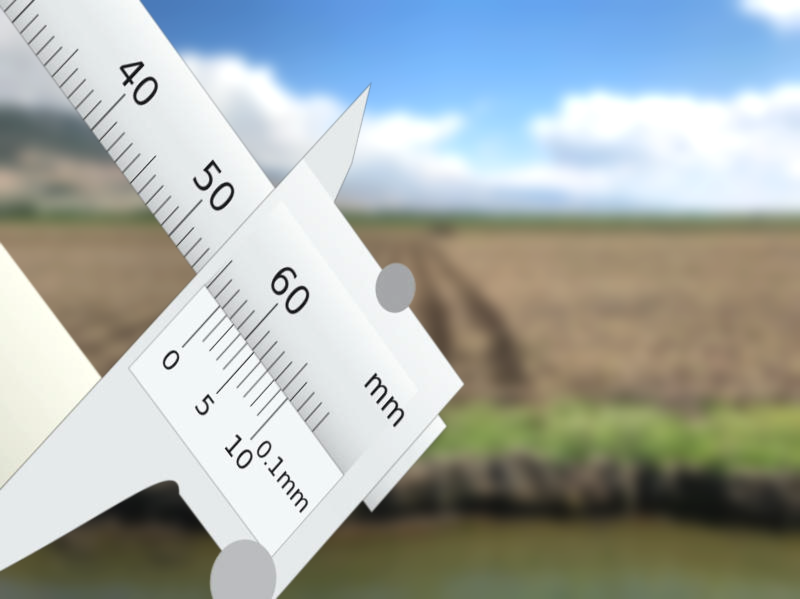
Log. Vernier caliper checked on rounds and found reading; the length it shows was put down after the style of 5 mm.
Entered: 56.7 mm
